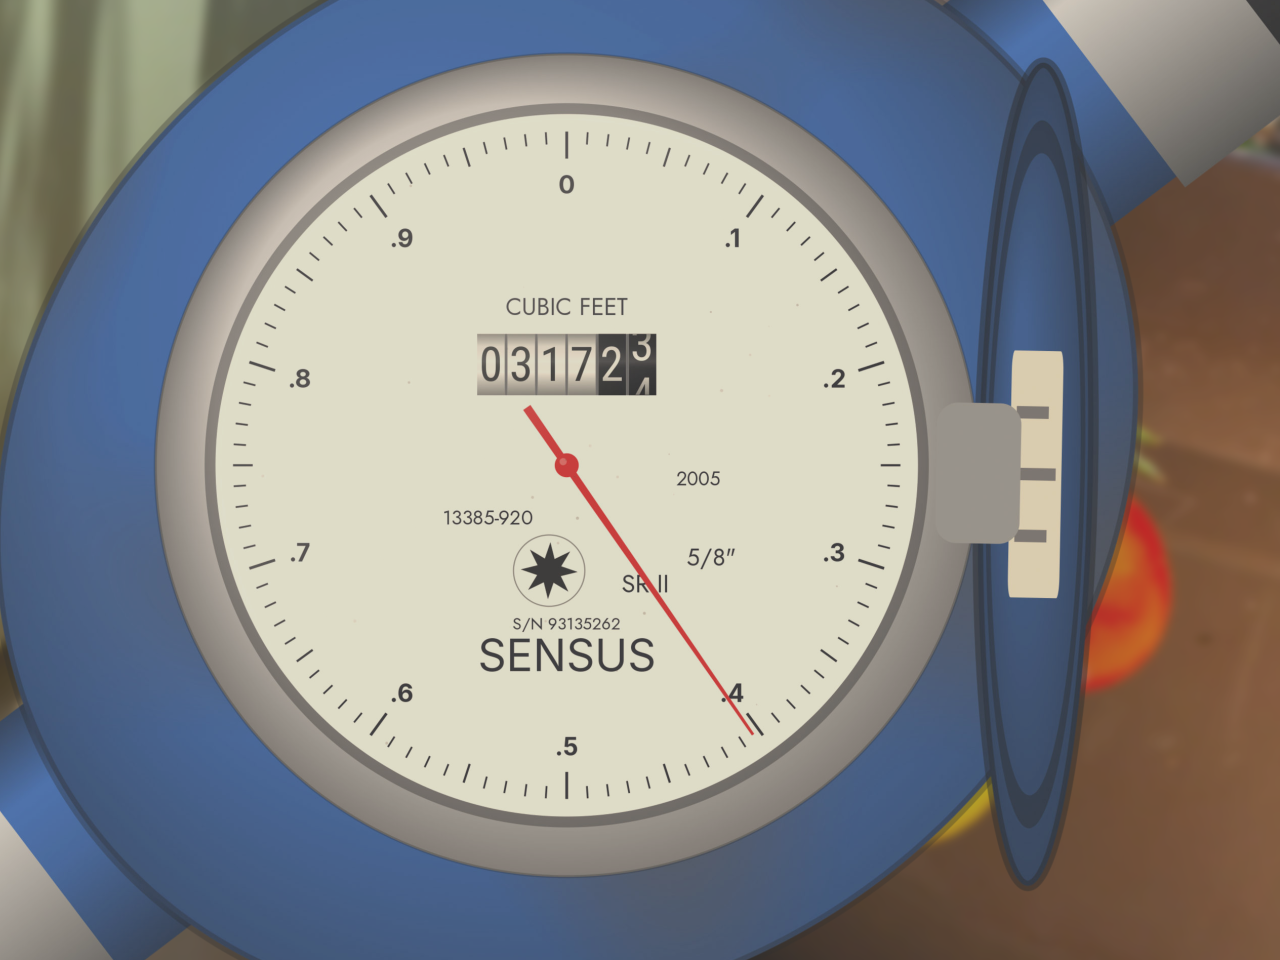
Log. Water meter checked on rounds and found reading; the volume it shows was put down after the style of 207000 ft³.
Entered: 31723.40 ft³
